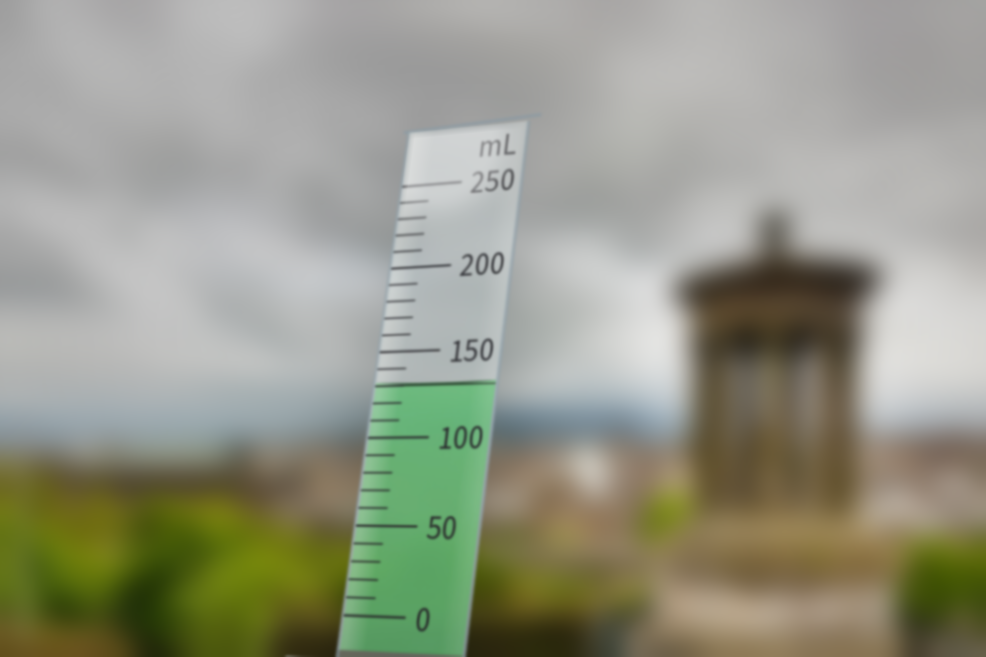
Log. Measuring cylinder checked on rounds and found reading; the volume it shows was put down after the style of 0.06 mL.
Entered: 130 mL
